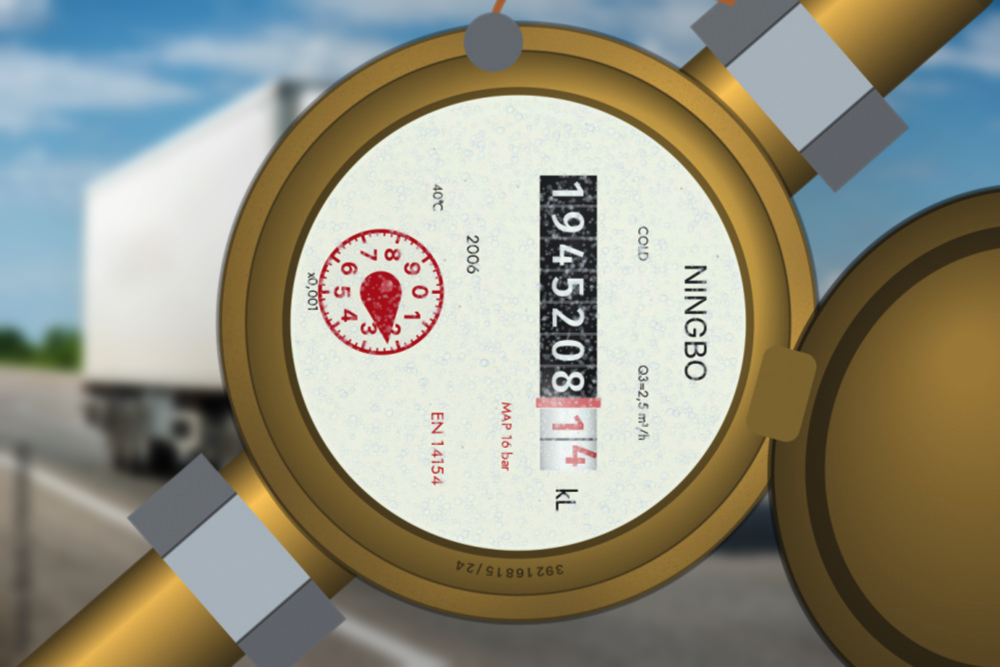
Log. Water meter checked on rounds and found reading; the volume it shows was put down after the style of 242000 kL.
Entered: 1945208.142 kL
